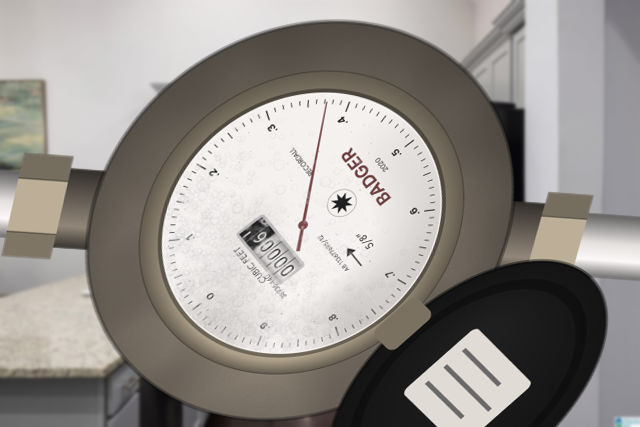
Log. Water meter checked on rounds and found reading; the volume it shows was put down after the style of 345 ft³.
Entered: 61.37 ft³
